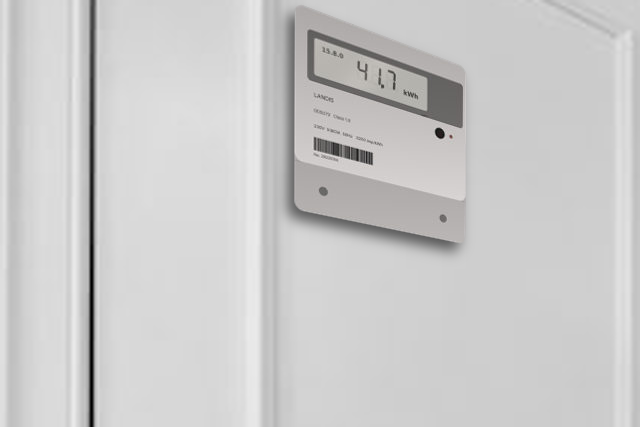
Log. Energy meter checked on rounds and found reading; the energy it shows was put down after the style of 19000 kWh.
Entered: 41.7 kWh
